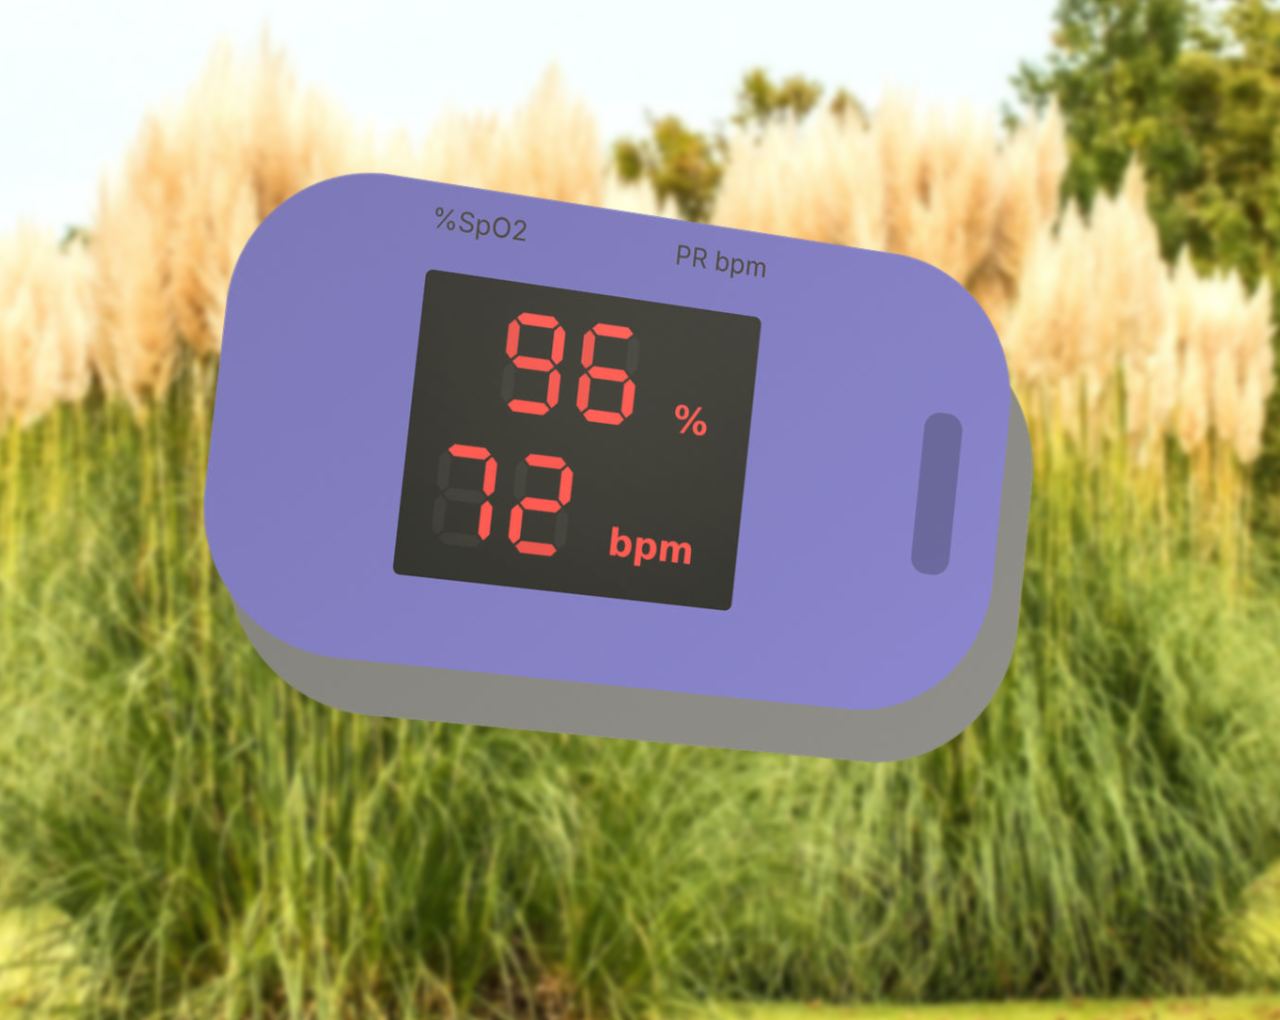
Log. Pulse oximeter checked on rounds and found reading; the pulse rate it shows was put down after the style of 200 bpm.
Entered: 72 bpm
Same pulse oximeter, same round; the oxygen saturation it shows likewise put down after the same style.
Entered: 96 %
